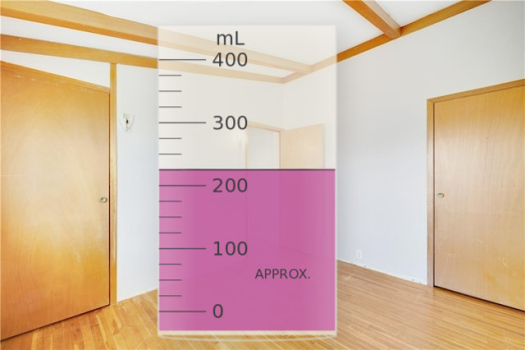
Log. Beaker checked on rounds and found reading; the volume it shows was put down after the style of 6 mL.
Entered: 225 mL
